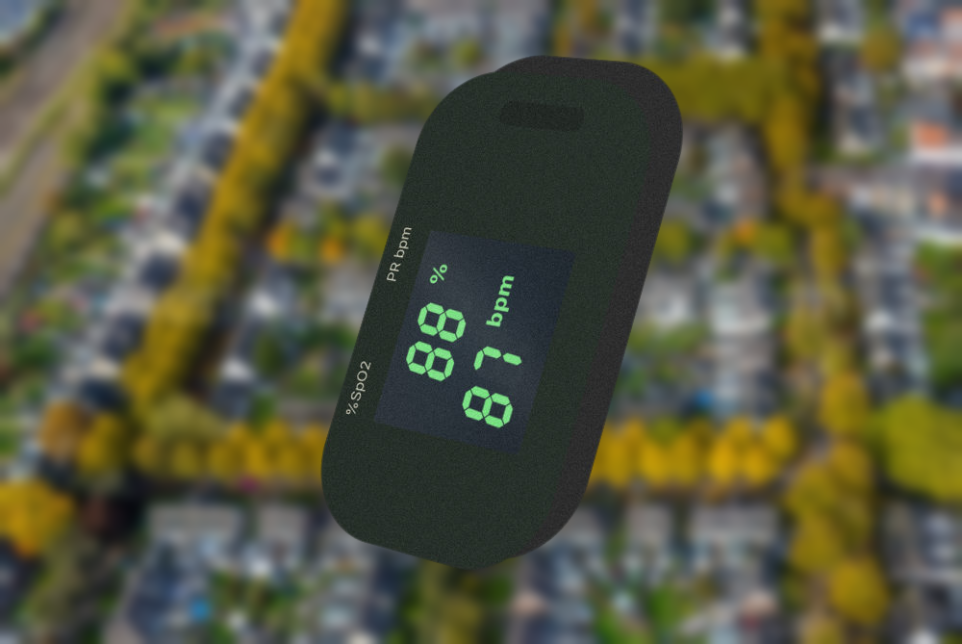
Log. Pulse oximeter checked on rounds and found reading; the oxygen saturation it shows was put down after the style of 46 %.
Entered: 88 %
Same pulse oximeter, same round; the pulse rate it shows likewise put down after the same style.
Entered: 87 bpm
